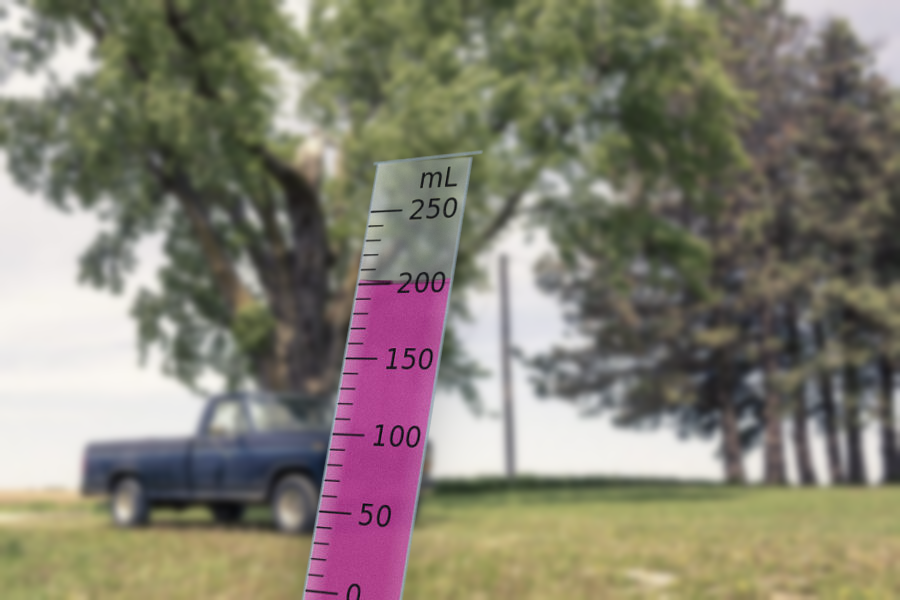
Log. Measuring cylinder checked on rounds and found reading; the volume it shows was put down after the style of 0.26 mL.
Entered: 200 mL
